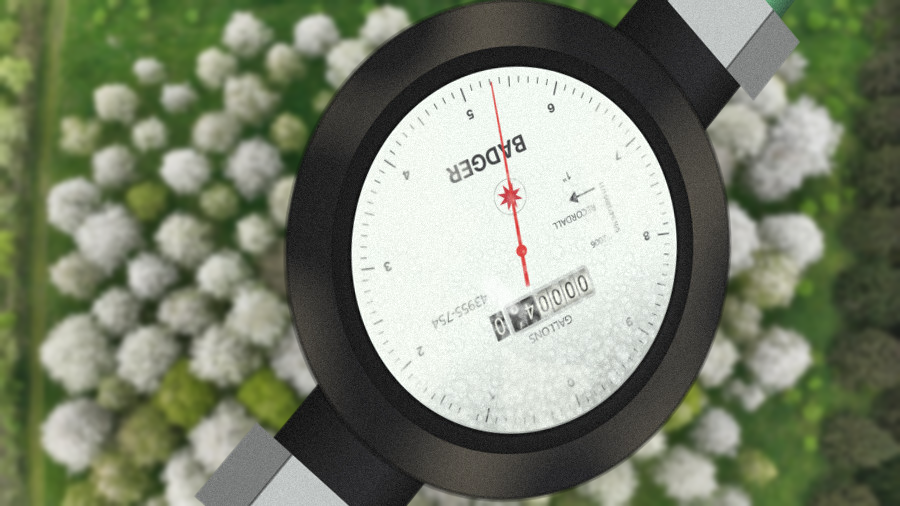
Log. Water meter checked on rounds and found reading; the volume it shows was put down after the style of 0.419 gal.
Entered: 475.3 gal
